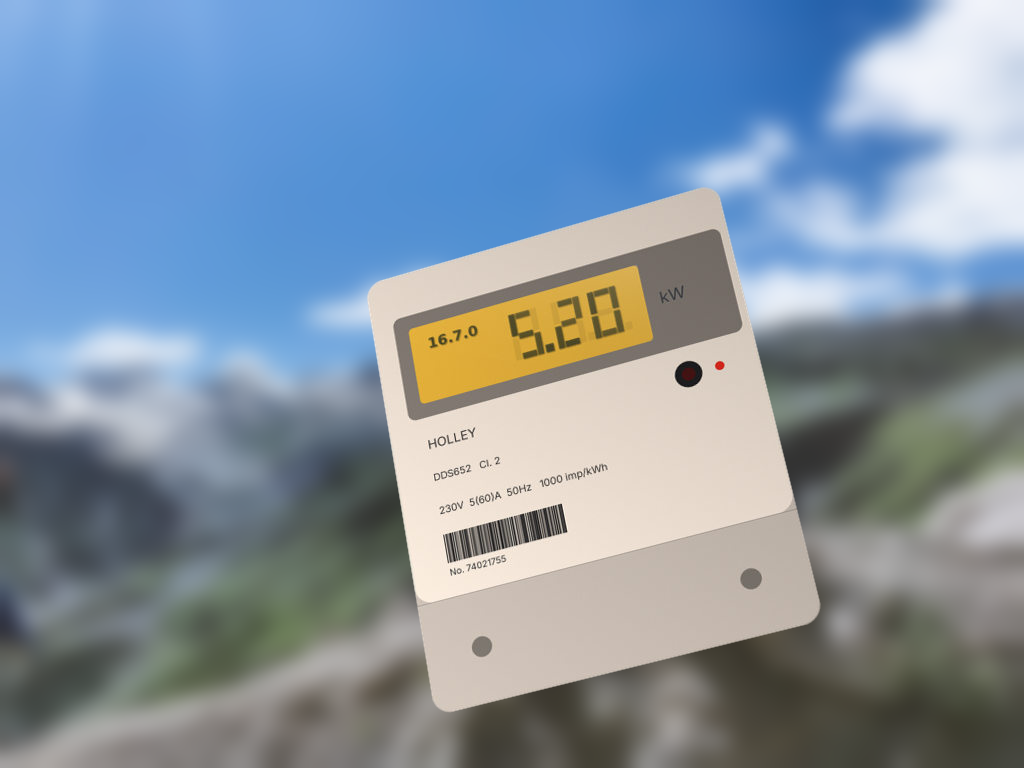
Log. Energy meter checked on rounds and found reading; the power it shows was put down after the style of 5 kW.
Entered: 5.20 kW
